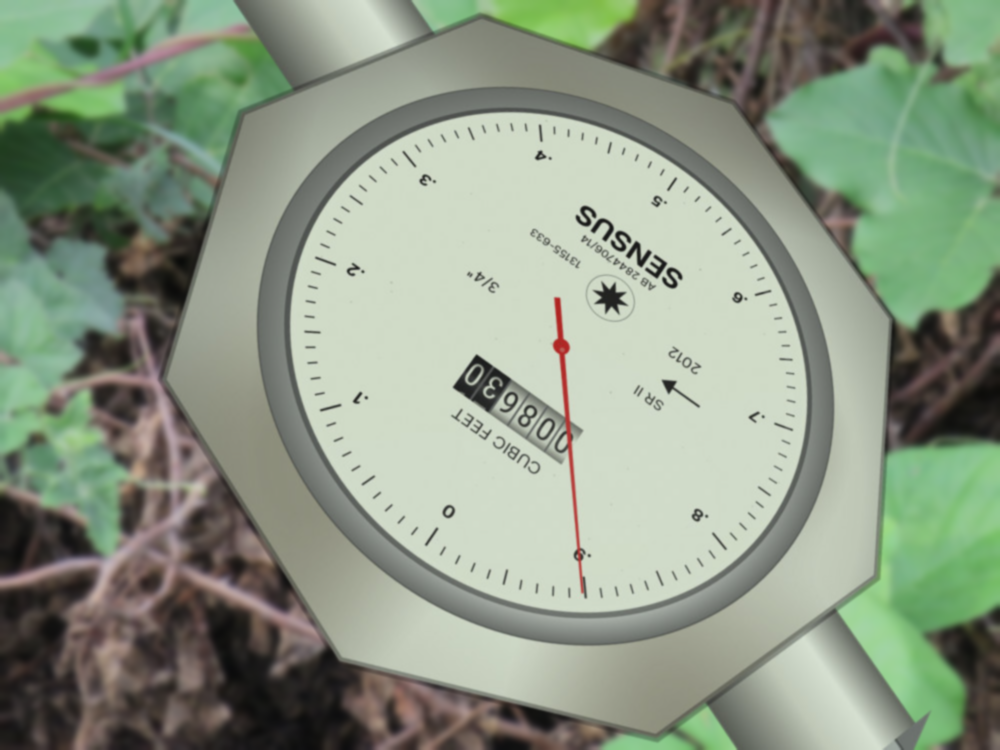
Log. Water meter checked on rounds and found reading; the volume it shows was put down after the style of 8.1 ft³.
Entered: 8629.90 ft³
